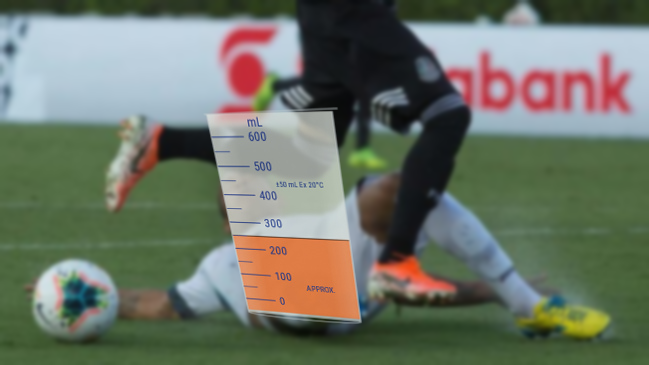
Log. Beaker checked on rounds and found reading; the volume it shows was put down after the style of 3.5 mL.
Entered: 250 mL
